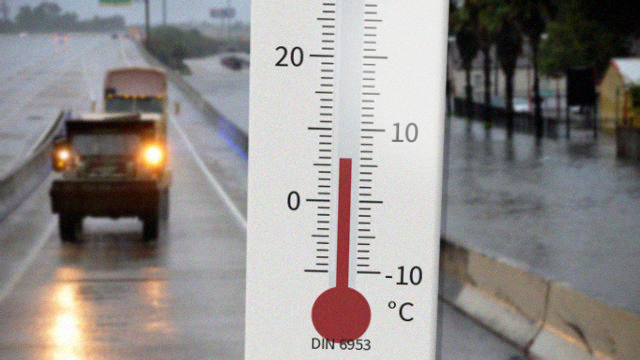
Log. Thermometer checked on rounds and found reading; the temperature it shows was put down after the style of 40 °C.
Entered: 6 °C
